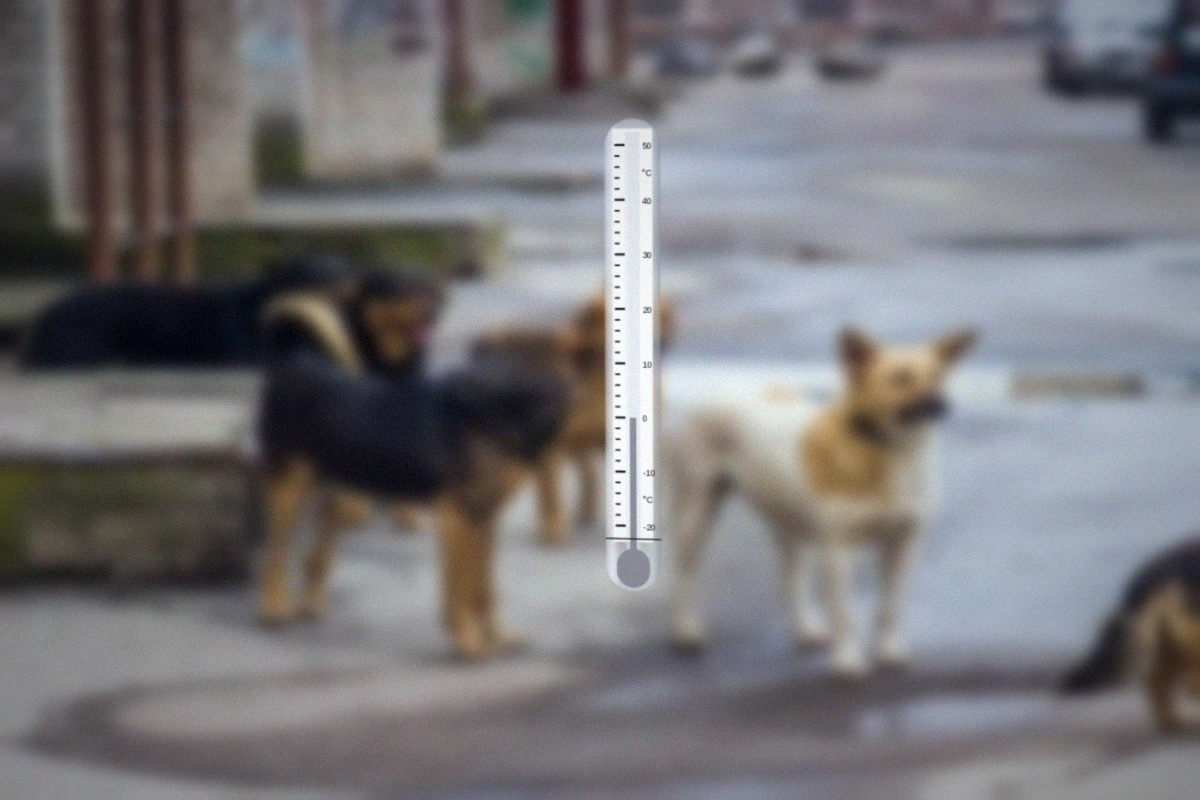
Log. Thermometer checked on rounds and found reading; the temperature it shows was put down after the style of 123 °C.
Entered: 0 °C
